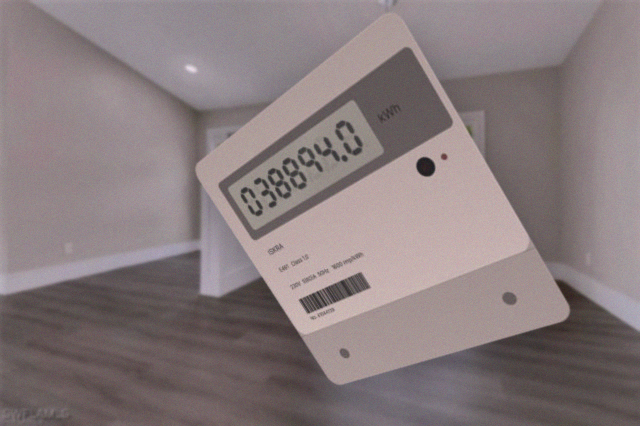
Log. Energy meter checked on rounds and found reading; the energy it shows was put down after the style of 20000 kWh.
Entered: 38894.0 kWh
